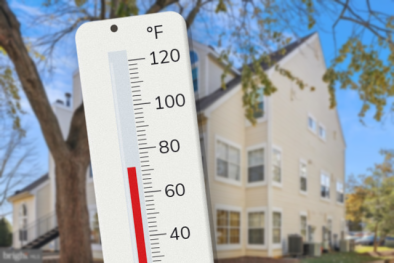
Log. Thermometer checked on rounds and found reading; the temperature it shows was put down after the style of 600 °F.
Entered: 72 °F
